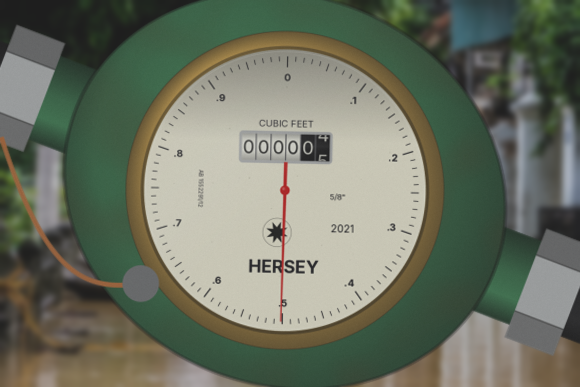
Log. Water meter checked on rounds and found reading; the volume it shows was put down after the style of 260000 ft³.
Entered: 4.50 ft³
